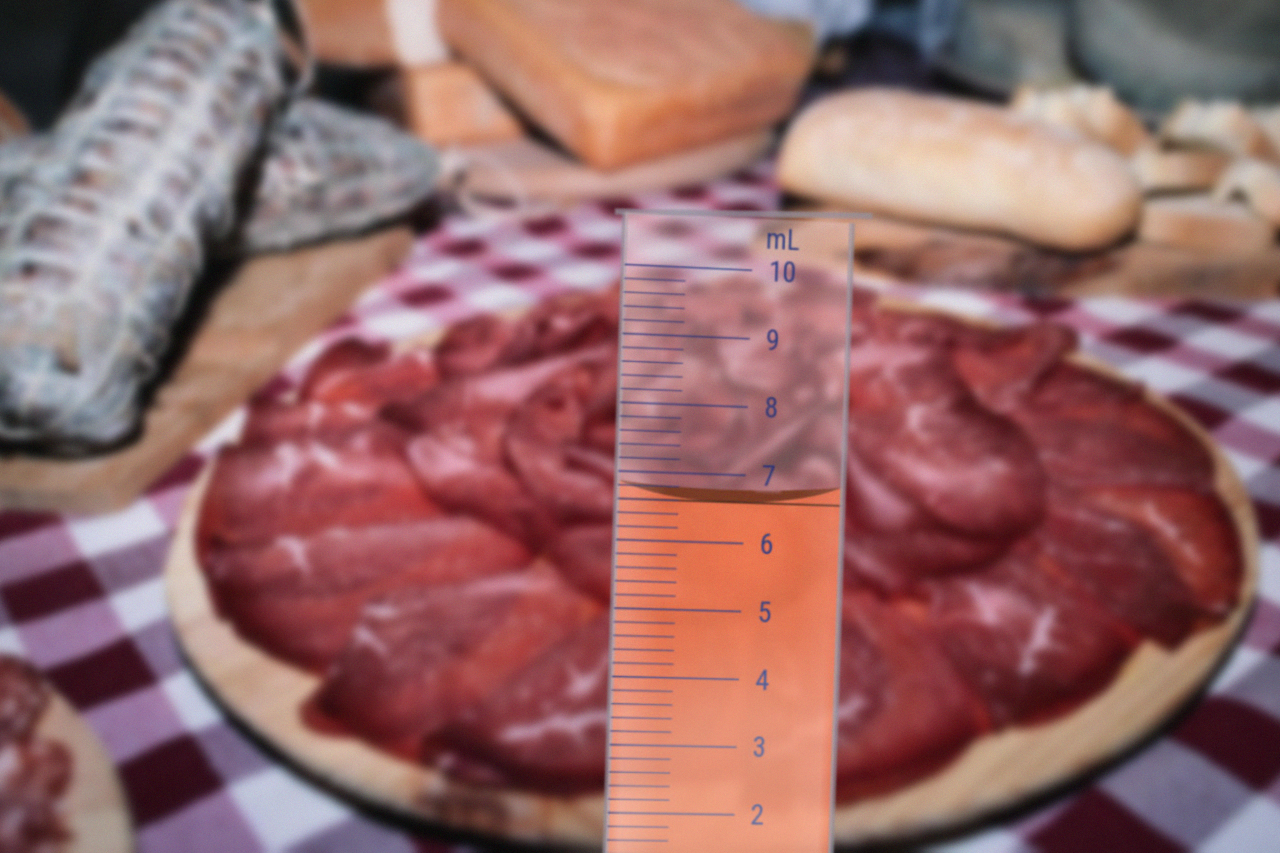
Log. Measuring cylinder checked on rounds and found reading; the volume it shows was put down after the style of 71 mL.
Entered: 6.6 mL
